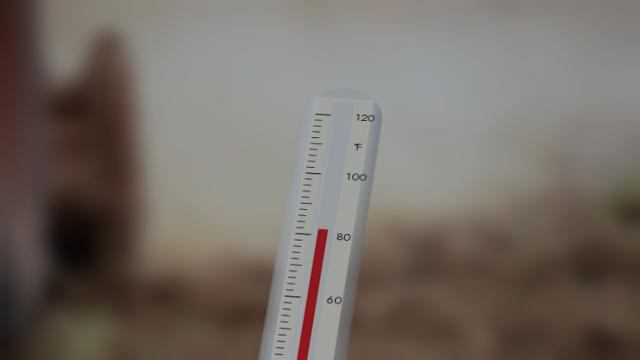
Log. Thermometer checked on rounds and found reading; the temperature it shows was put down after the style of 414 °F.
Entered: 82 °F
